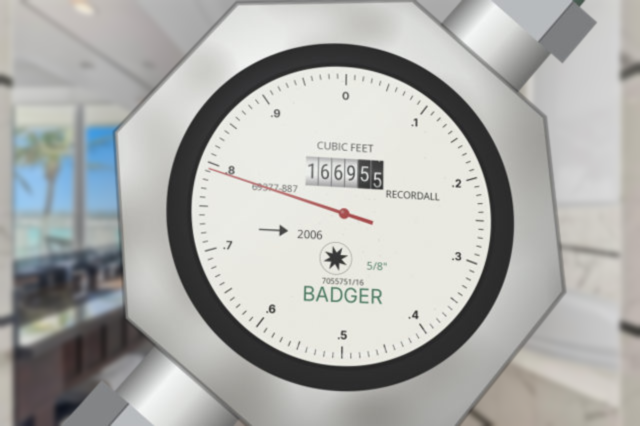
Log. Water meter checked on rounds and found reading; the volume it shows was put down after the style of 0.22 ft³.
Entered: 166954.79 ft³
